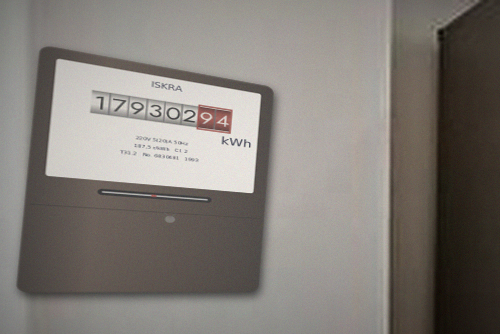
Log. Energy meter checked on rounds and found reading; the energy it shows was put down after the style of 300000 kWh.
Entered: 179302.94 kWh
